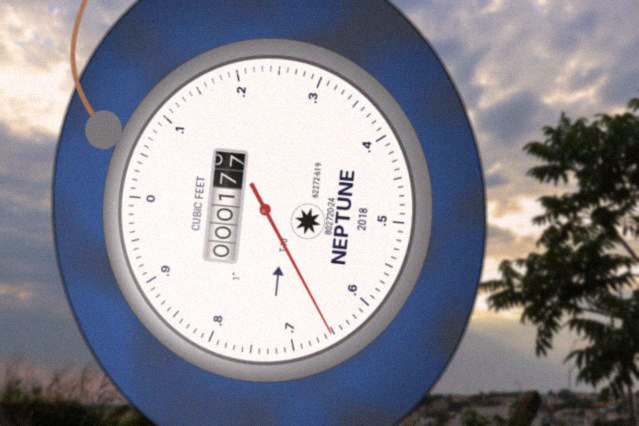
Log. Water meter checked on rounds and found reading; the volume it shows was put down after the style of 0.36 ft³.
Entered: 176.65 ft³
